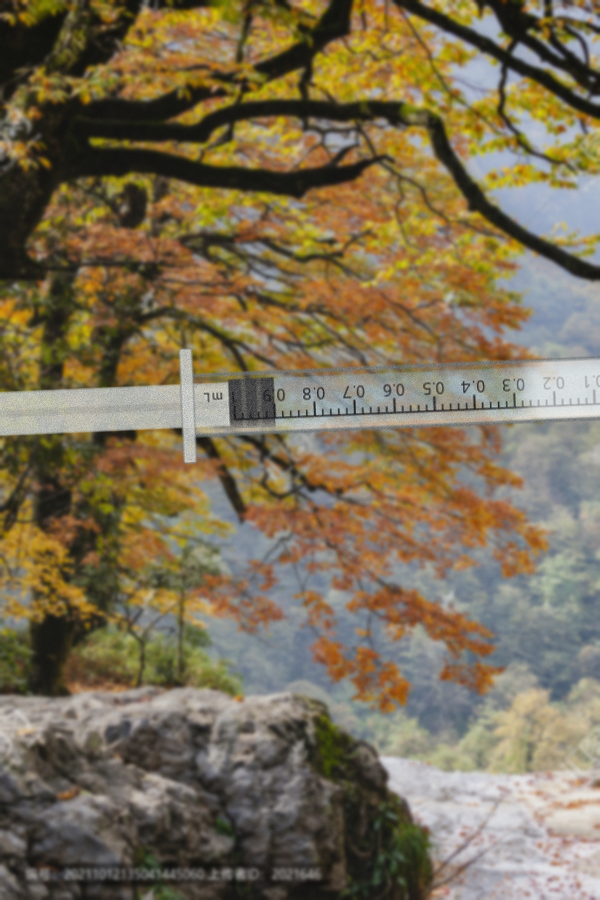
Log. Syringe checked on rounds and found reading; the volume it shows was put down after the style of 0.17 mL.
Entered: 0.9 mL
